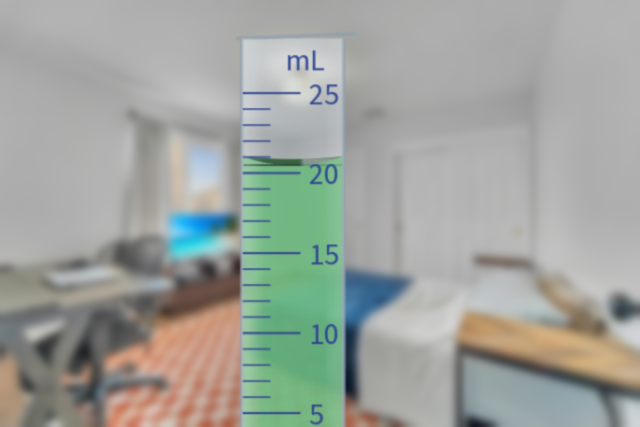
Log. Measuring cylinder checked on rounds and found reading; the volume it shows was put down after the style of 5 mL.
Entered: 20.5 mL
